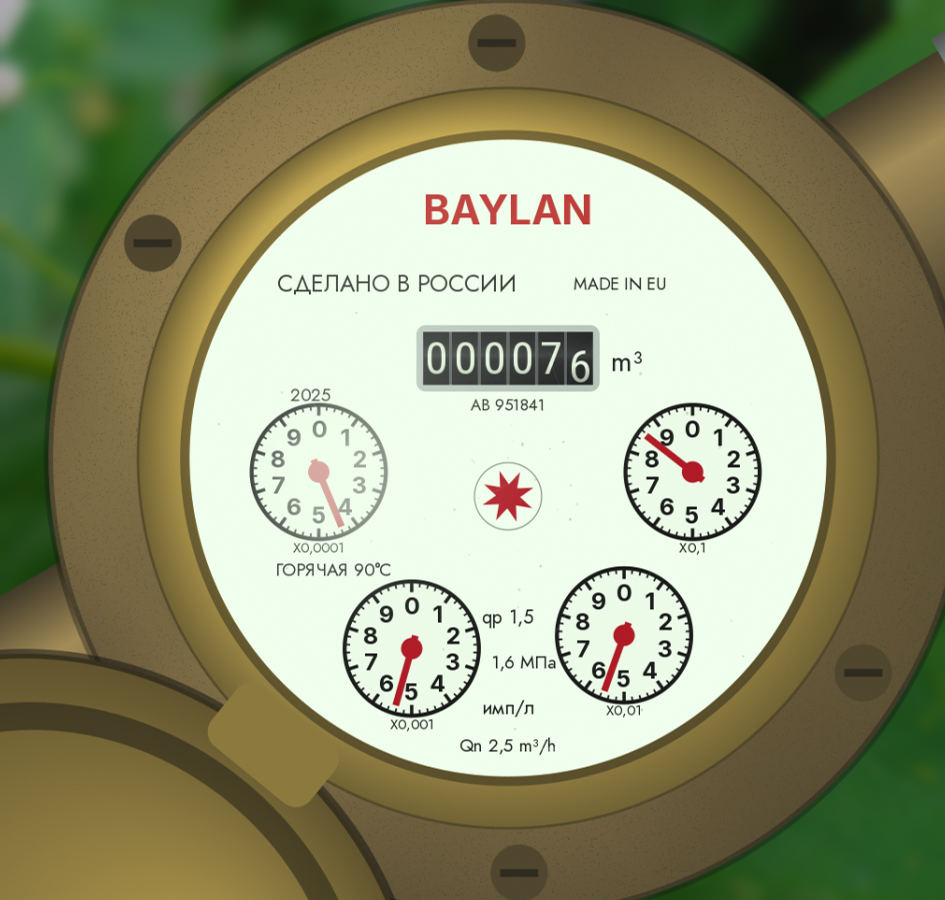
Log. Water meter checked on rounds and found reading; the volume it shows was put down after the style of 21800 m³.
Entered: 75.8554 m³
